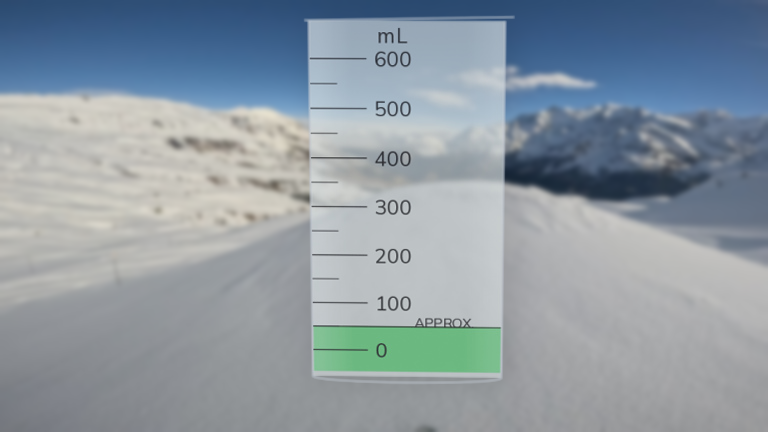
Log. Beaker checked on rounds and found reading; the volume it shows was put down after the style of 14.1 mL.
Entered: 50 mL
